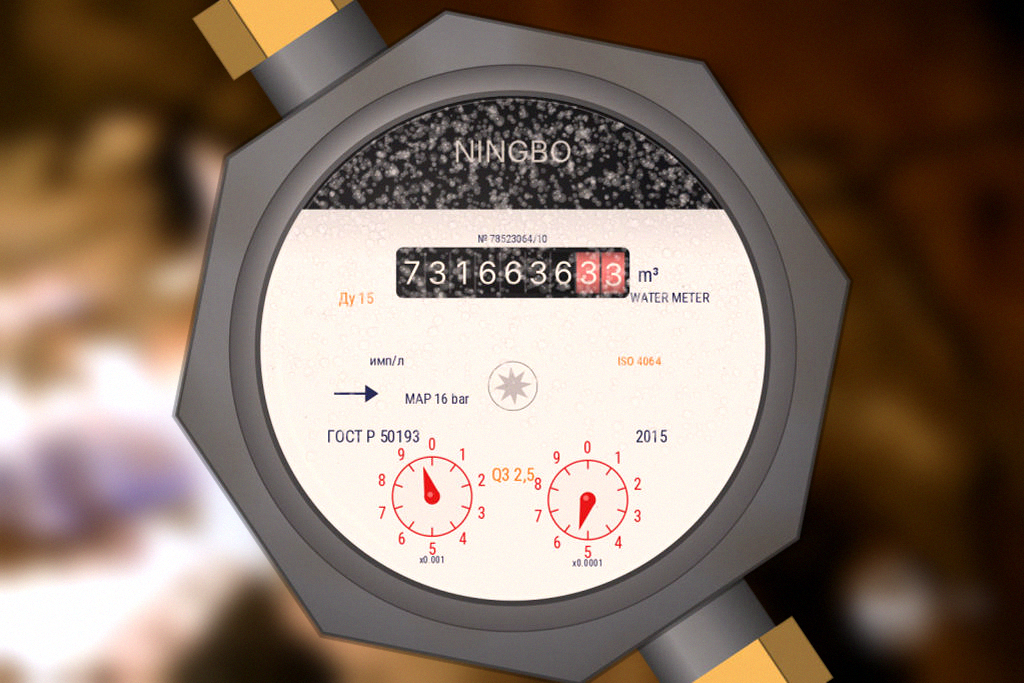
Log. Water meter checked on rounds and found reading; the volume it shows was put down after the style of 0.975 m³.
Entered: 7316636.3295 m³
